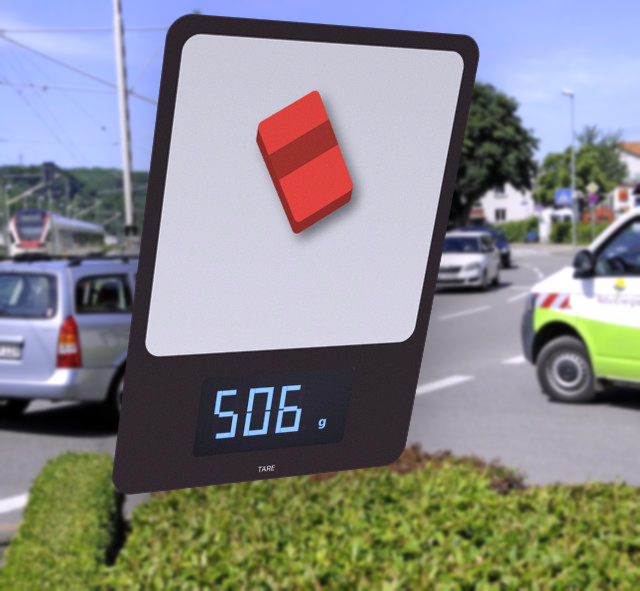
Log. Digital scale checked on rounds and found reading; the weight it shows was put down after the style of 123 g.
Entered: 506 g
